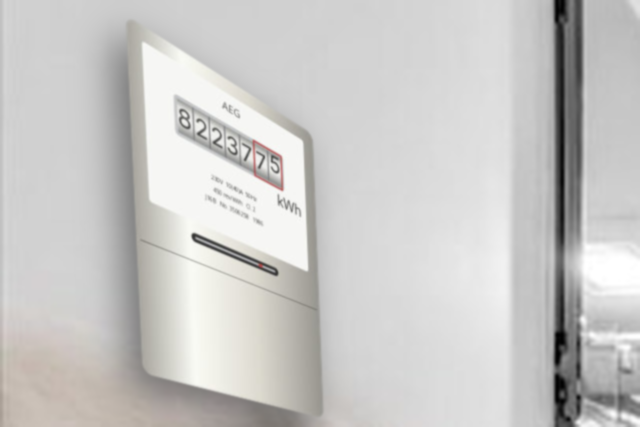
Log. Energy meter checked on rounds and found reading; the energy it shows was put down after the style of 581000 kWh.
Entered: 82237.75 kWh
